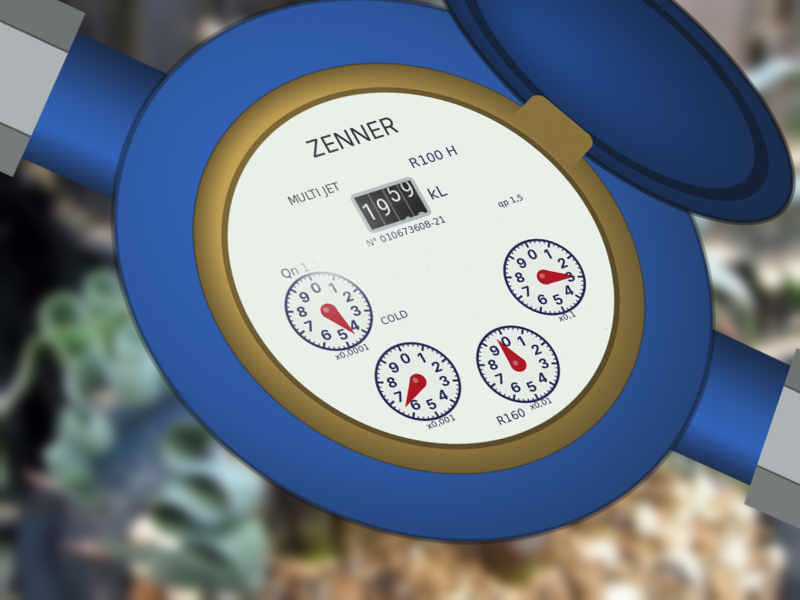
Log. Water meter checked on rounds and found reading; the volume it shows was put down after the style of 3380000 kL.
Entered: 1959.2964 kL
